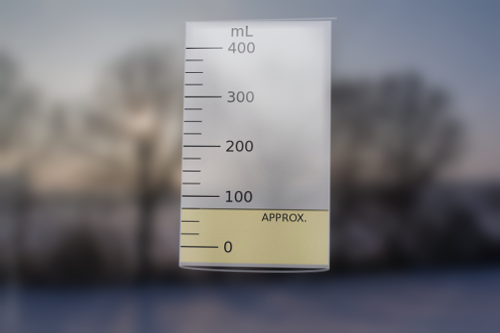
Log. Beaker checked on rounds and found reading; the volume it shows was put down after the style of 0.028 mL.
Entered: 75 mL
